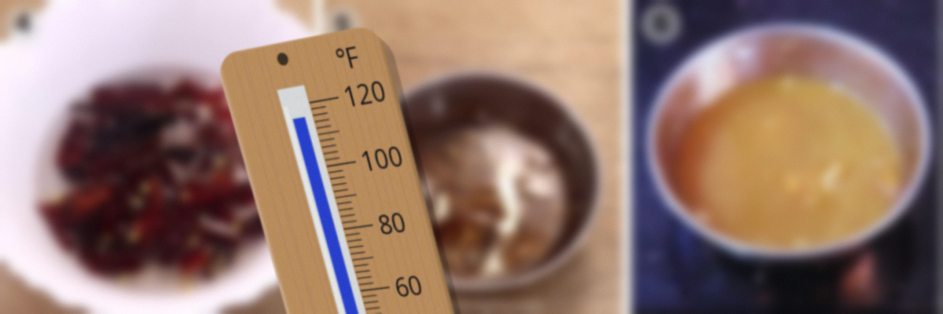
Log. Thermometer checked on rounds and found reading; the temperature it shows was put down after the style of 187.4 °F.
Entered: 116 °F
